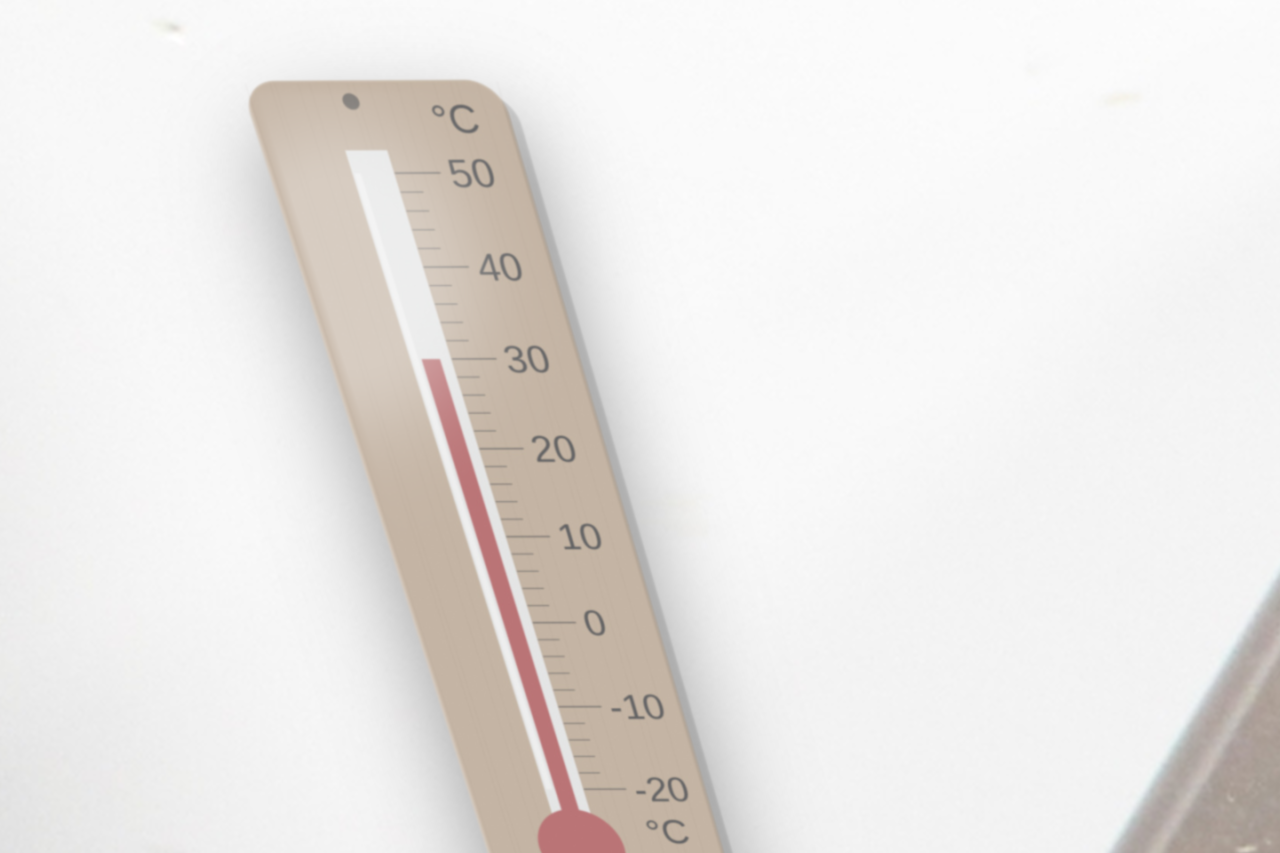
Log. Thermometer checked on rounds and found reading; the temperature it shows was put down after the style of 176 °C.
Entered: 30 °C
